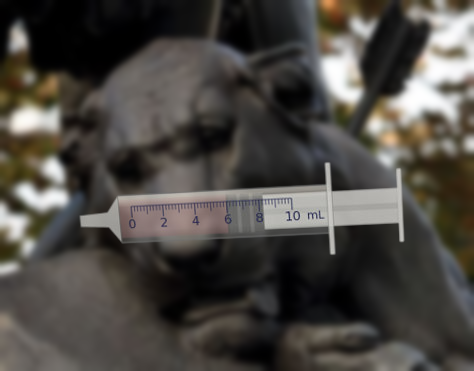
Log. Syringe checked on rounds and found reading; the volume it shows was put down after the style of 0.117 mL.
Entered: 6 mL
